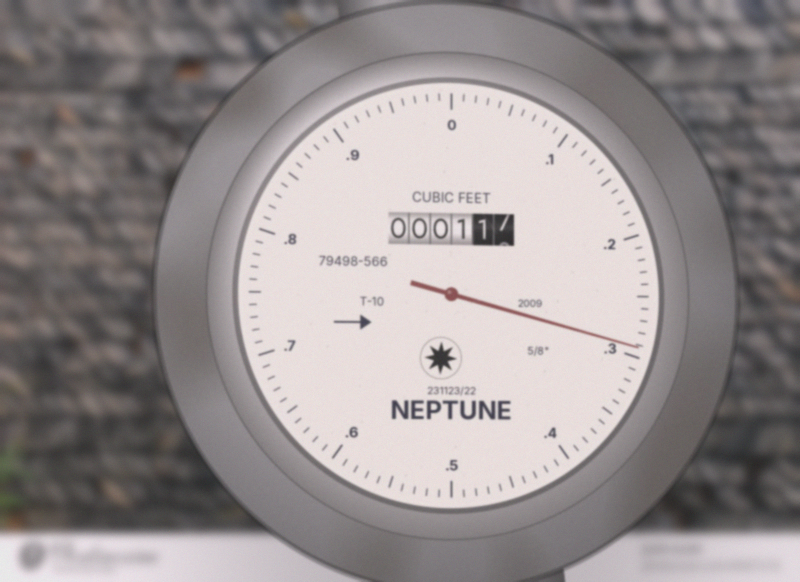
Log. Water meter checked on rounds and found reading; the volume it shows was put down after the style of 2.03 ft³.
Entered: 117.29 ft³
